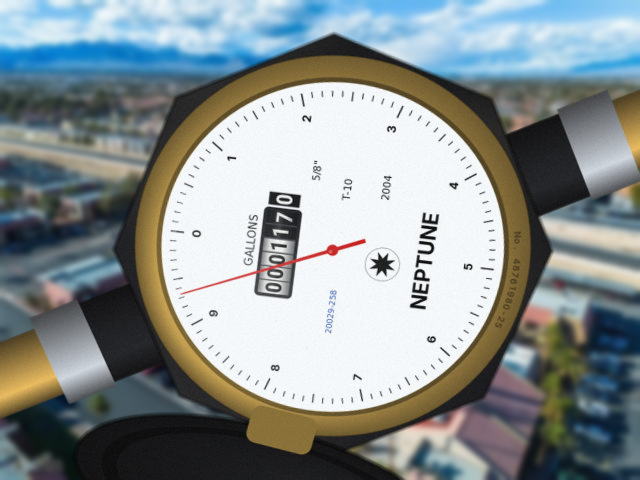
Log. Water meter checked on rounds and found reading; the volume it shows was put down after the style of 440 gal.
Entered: 1169.3 gal
